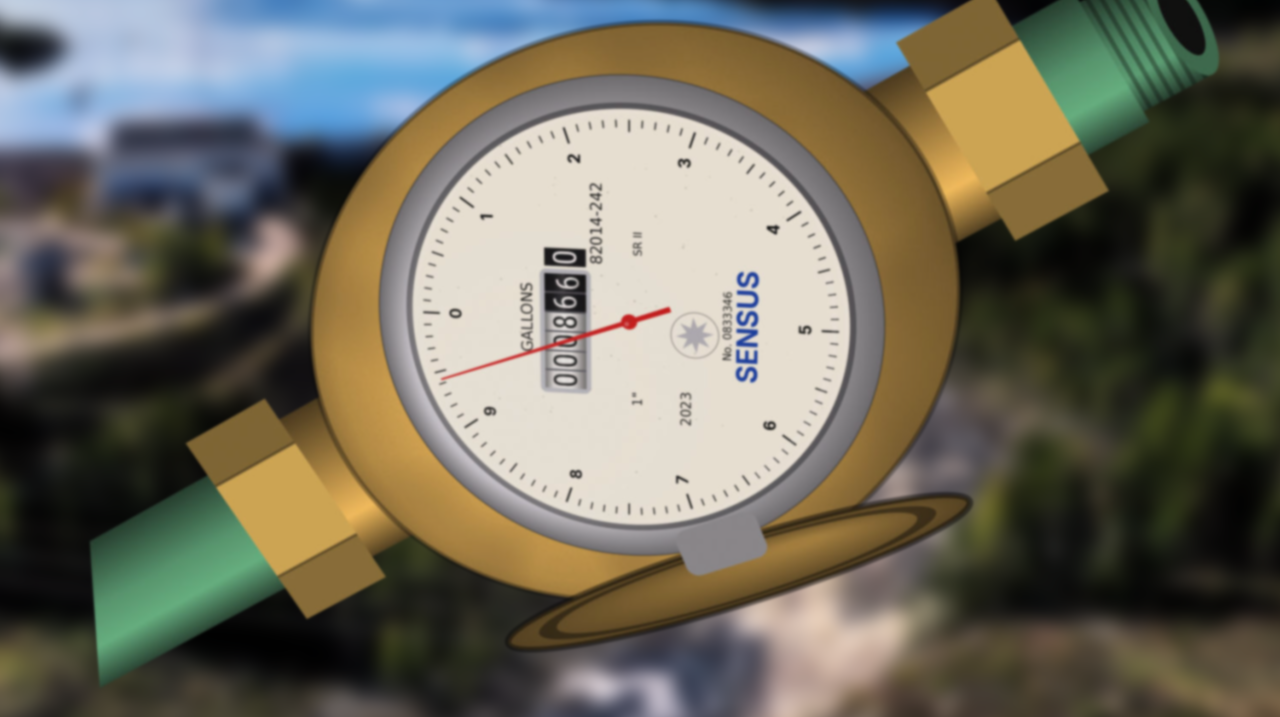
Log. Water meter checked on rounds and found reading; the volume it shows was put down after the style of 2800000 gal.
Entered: 8659.4 gal
